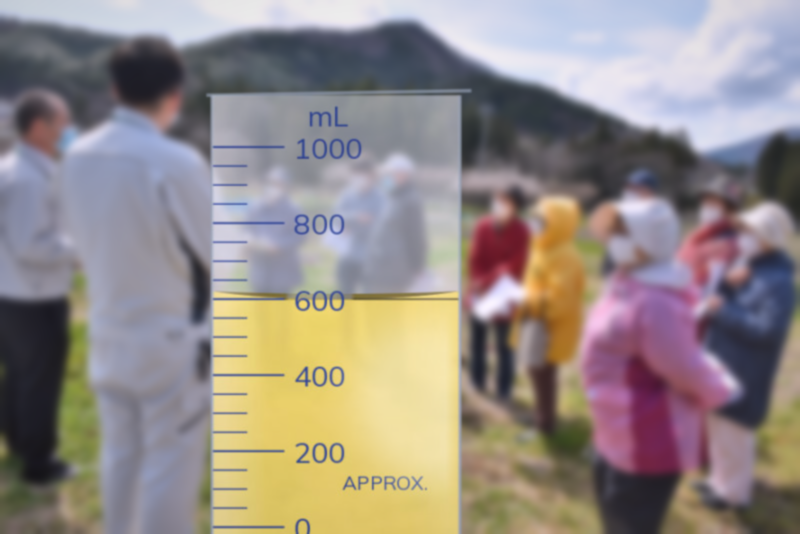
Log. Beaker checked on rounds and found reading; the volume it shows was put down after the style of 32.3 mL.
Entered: 600 mL
